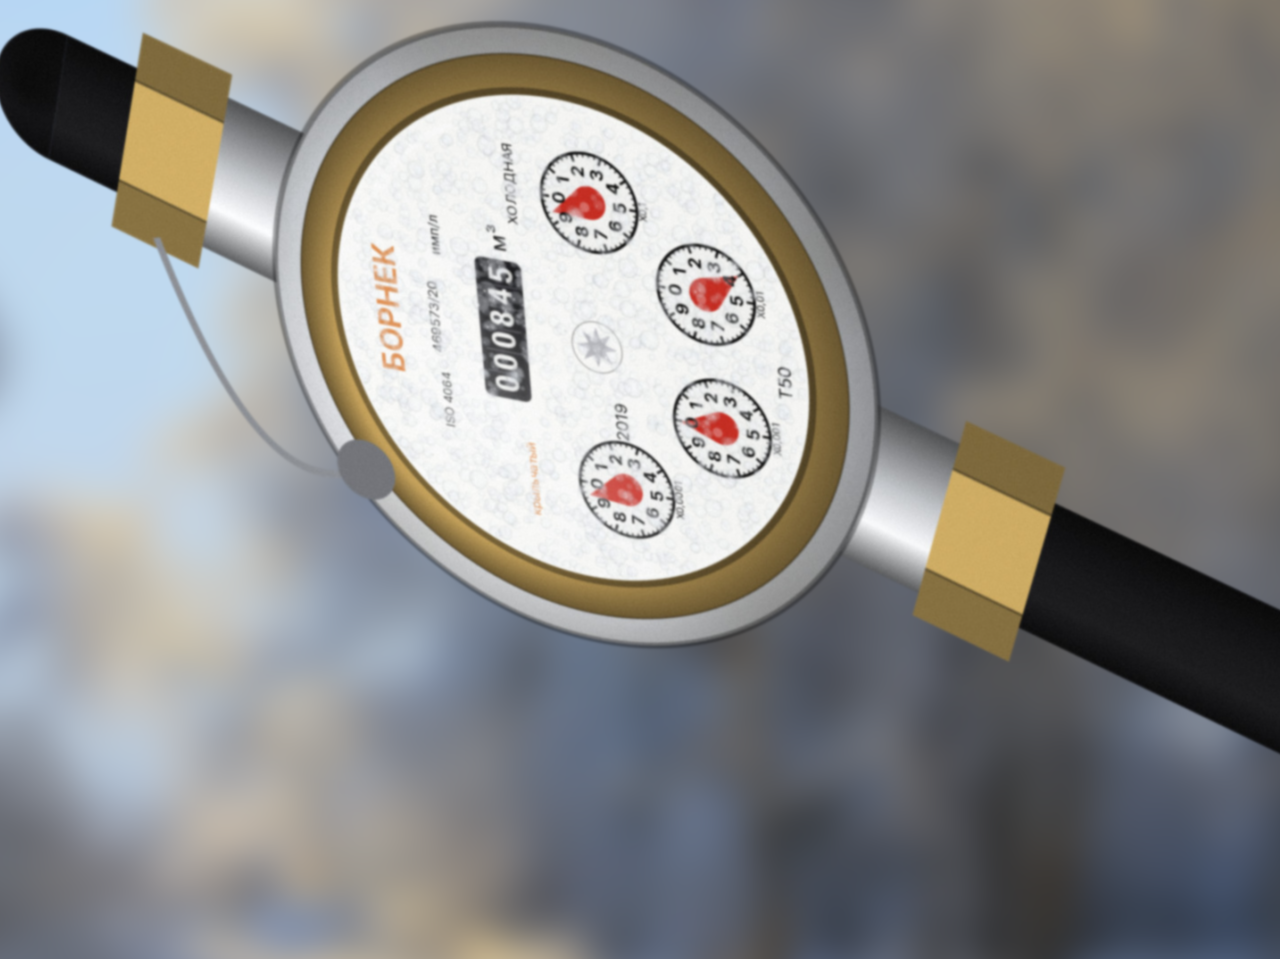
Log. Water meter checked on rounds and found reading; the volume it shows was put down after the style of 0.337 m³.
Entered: 844.9399 m³
